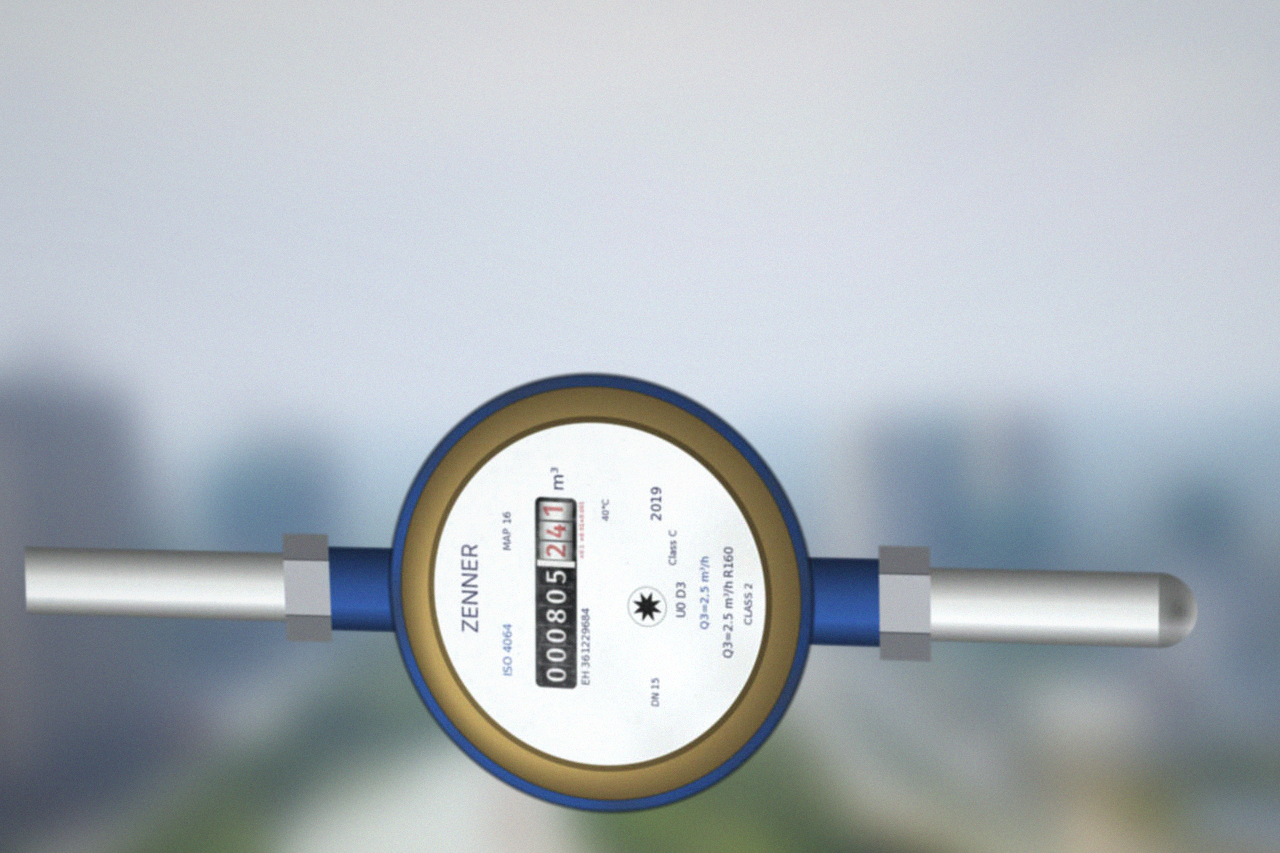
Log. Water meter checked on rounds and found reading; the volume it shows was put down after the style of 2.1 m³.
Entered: 805.241 m³
